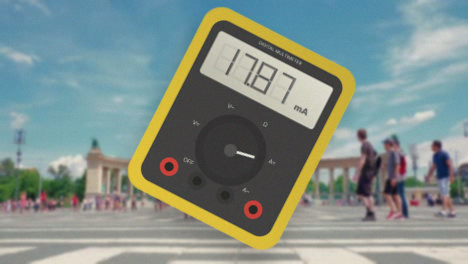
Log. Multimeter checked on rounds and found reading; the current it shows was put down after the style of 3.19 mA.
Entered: 17.87 mA
